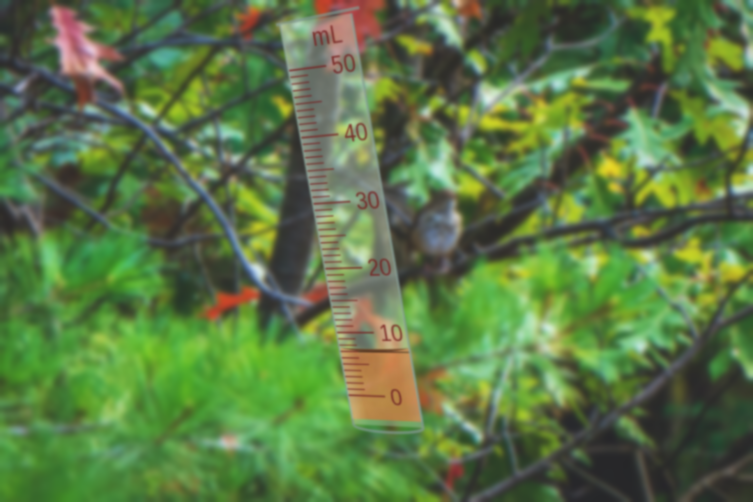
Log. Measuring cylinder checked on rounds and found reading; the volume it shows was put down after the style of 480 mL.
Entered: 7 mL
